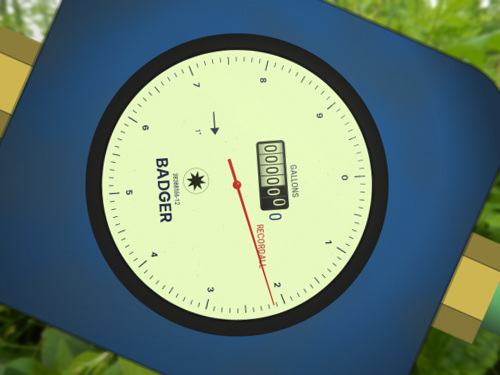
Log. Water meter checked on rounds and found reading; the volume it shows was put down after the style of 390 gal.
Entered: 2.1 gal
